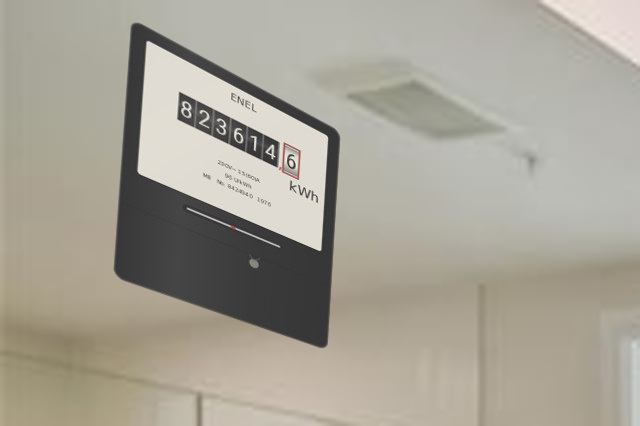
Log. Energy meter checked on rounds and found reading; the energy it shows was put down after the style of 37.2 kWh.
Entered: 823614.6 kWh
